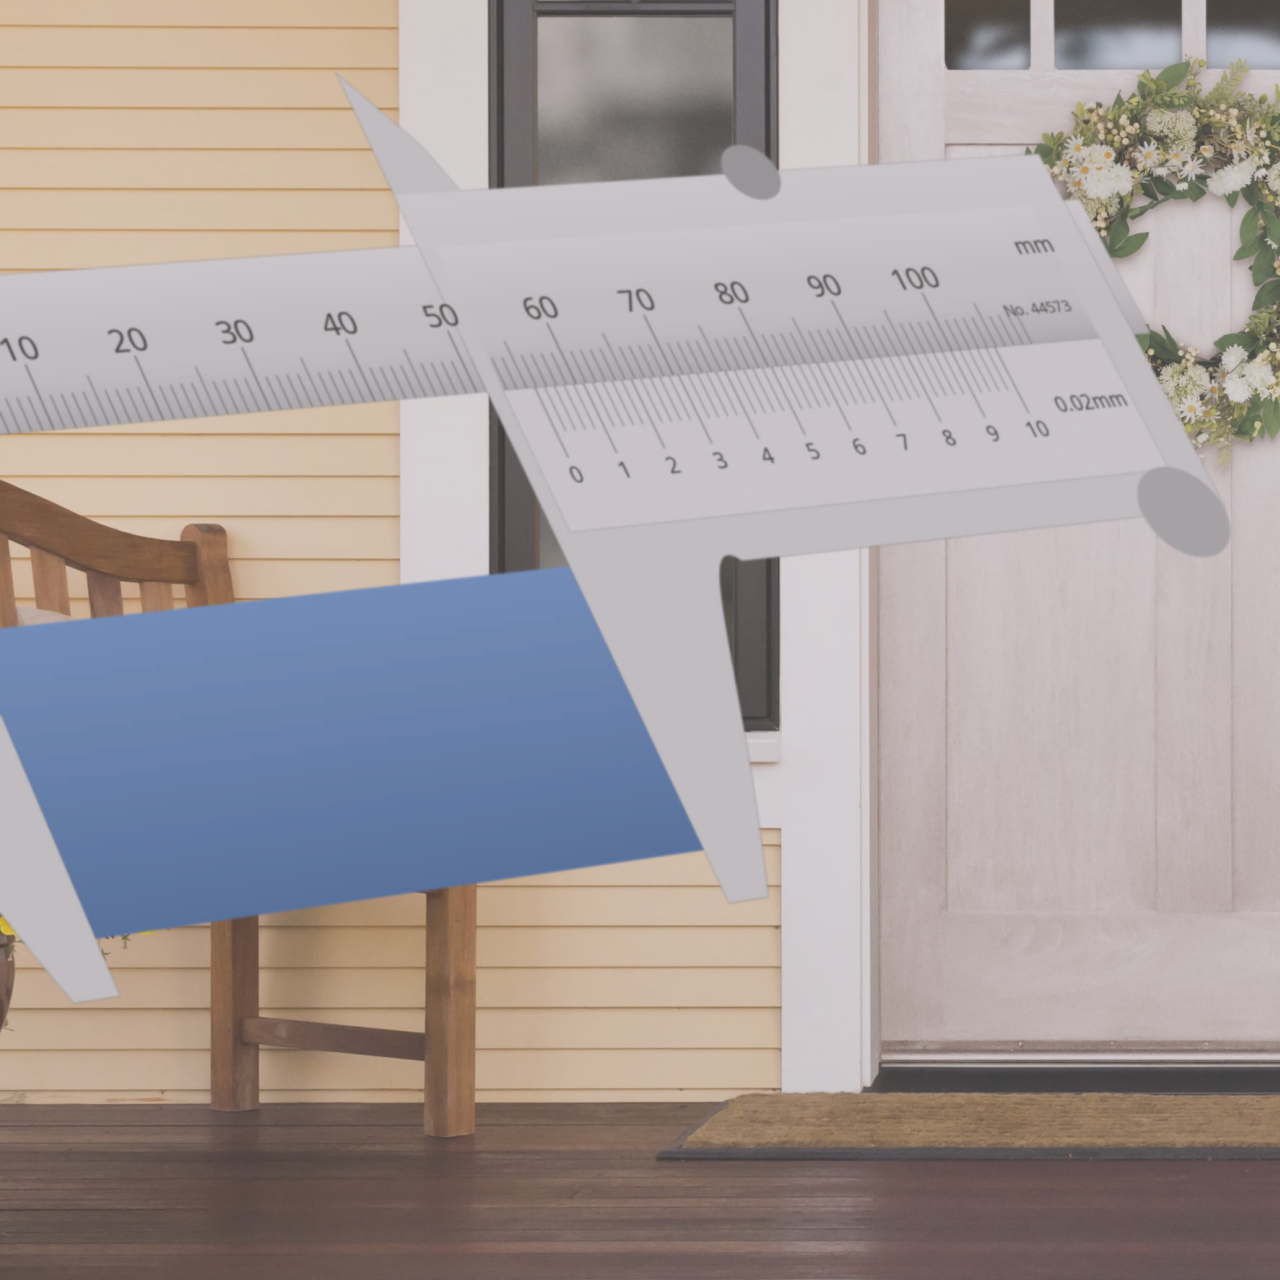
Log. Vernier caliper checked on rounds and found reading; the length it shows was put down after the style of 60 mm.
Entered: 55.8 mm
